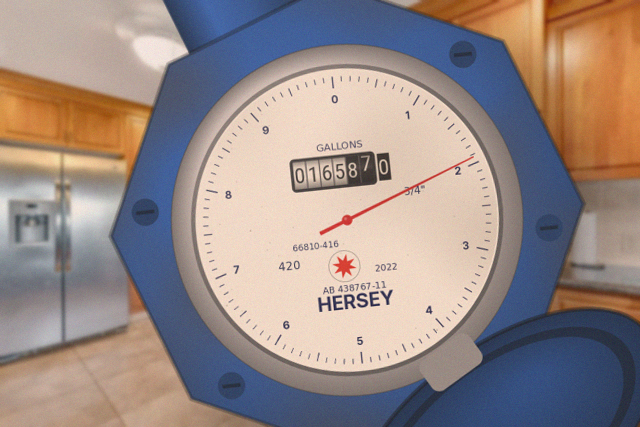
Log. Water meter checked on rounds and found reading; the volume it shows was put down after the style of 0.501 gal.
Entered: 165871.9 gal
